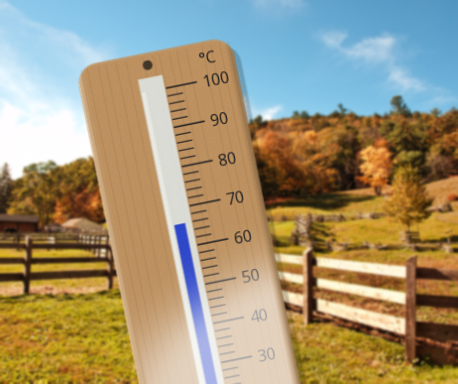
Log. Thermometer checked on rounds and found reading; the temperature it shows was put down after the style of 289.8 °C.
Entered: 66 °C
